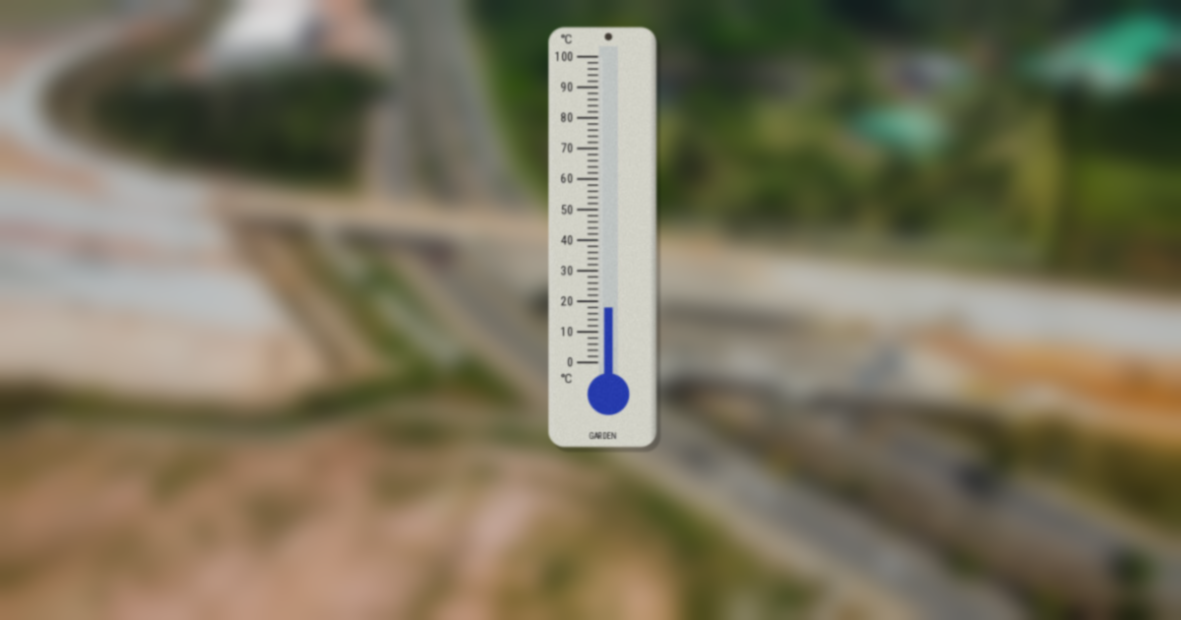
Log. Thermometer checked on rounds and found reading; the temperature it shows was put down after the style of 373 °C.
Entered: 18 °C
